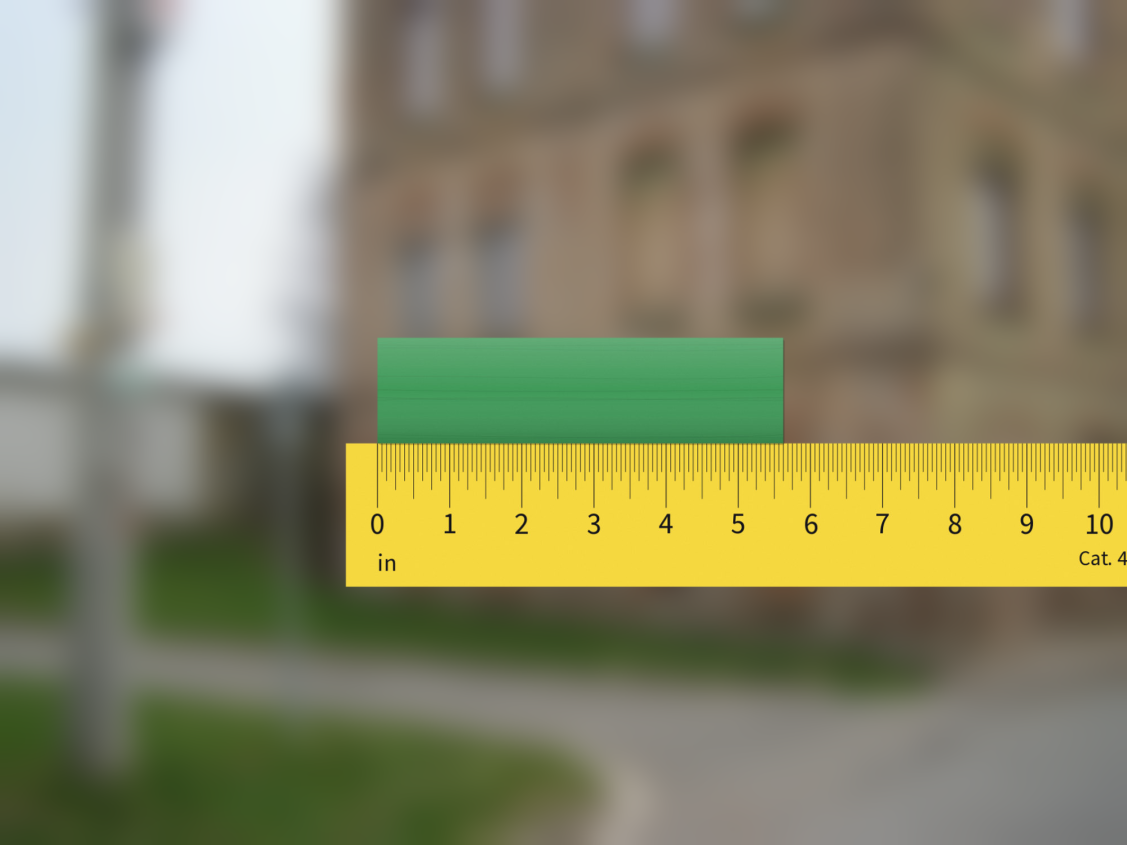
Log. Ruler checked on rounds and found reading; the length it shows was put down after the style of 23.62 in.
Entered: 5.625 in
